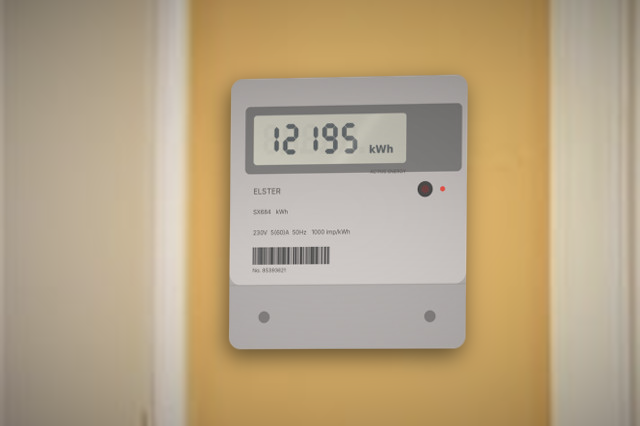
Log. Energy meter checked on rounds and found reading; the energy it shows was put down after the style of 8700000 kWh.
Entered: 12195 kWh
